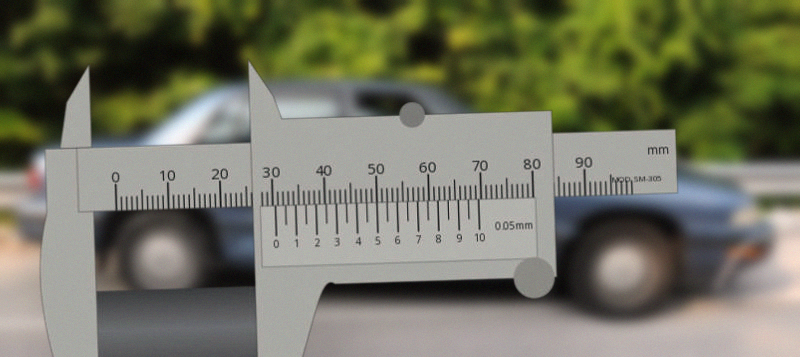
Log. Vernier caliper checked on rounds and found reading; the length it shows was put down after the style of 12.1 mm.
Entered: 30.5 mm
